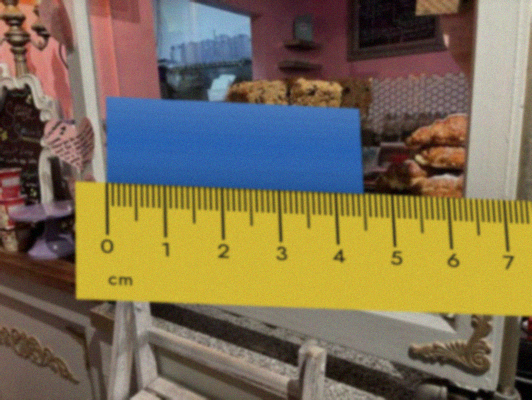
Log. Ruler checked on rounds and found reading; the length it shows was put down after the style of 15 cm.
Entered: 4.5 cm
